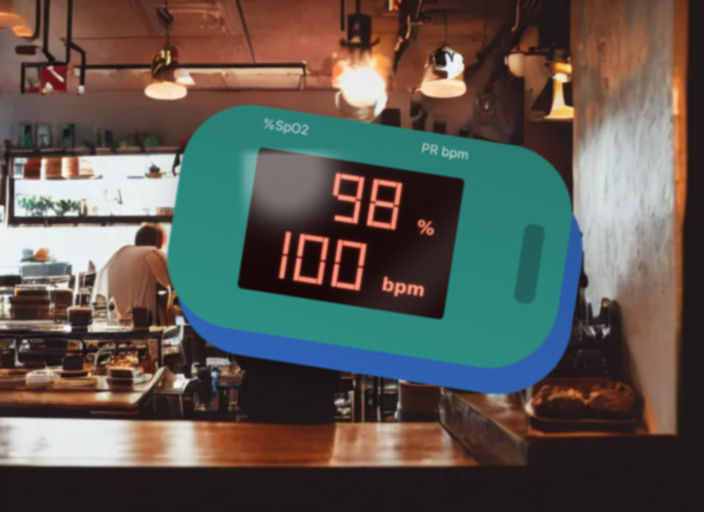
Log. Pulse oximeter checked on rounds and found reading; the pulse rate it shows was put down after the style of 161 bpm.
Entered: 100 bpm
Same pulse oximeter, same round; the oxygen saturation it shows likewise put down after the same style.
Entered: 98 %
